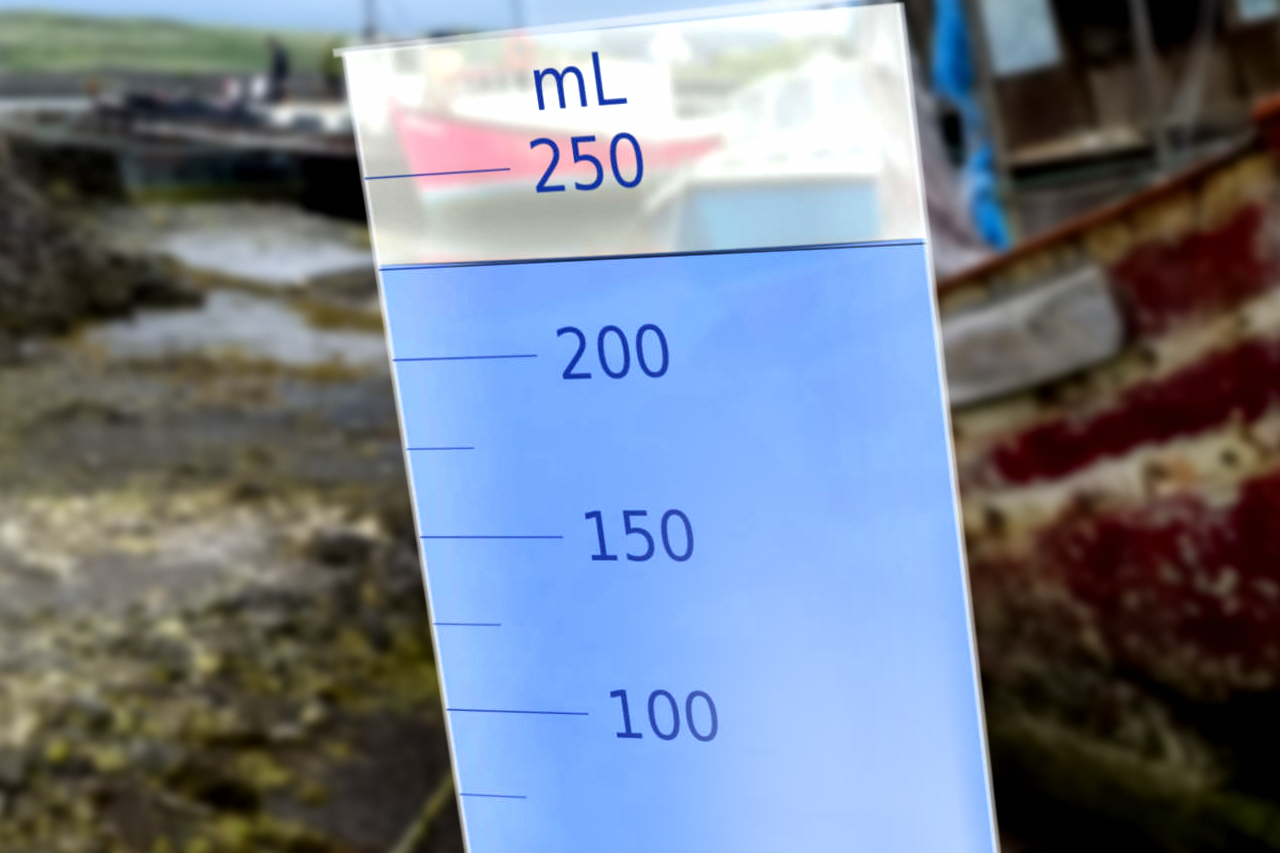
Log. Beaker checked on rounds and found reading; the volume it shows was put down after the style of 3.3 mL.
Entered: 225 mL
